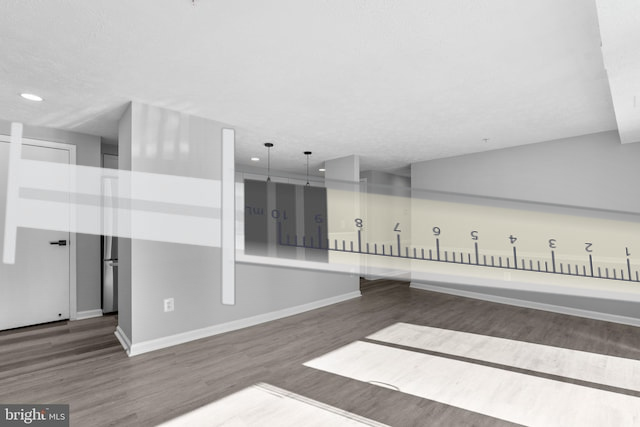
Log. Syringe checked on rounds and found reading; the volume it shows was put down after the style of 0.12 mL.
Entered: 8.8 mL
